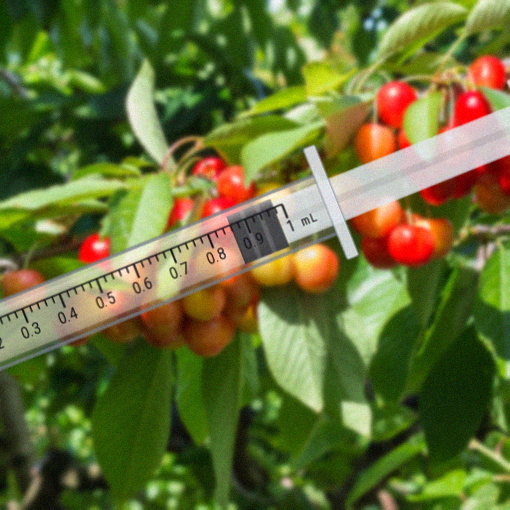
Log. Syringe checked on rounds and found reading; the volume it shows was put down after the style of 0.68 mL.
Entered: 0.86 mL
